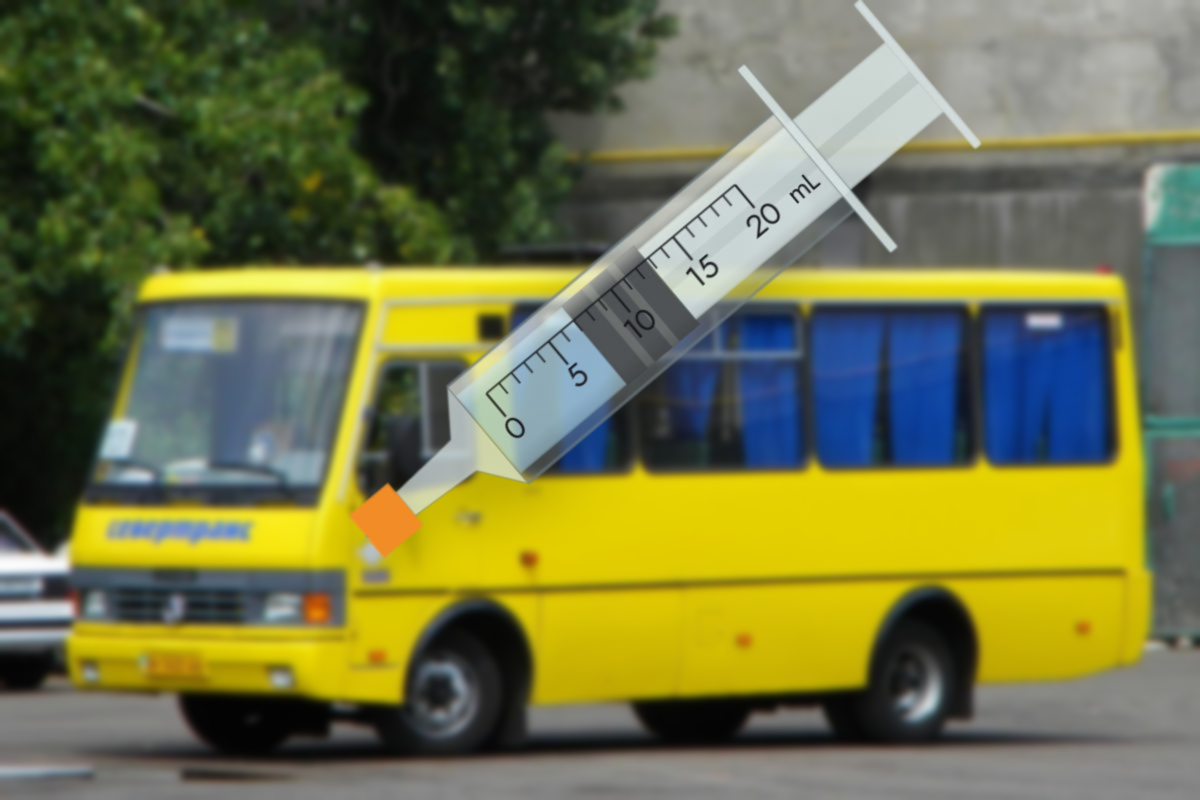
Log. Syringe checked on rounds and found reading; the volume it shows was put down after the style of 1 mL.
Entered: 7 mL
